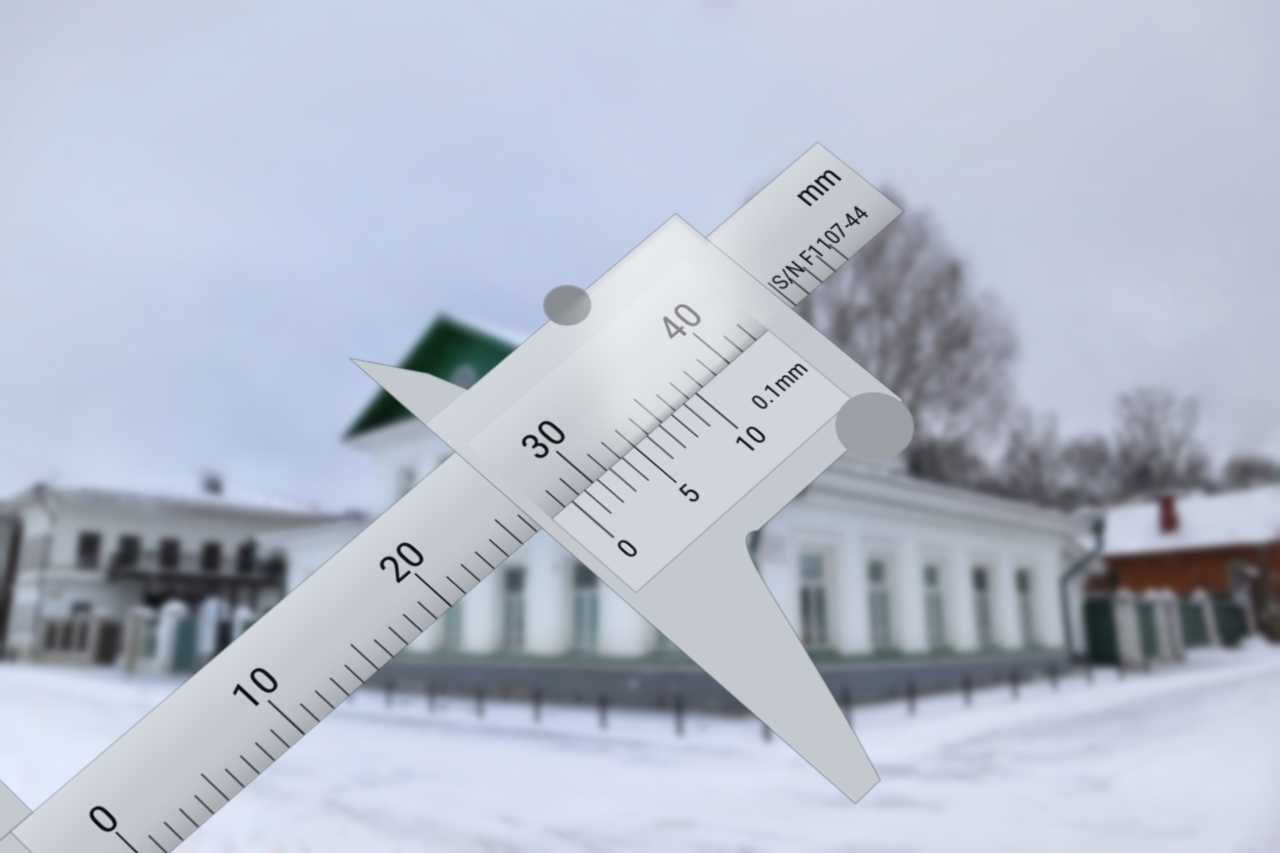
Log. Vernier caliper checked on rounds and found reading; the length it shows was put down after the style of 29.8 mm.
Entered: 28.5 mm
